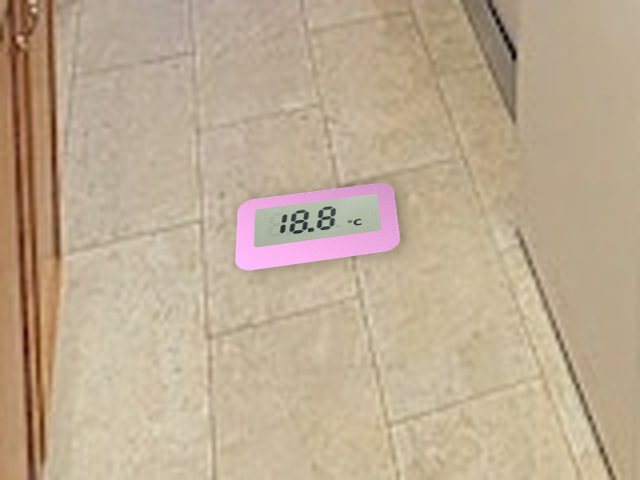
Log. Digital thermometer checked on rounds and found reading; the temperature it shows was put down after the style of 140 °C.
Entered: 18.8 °C
